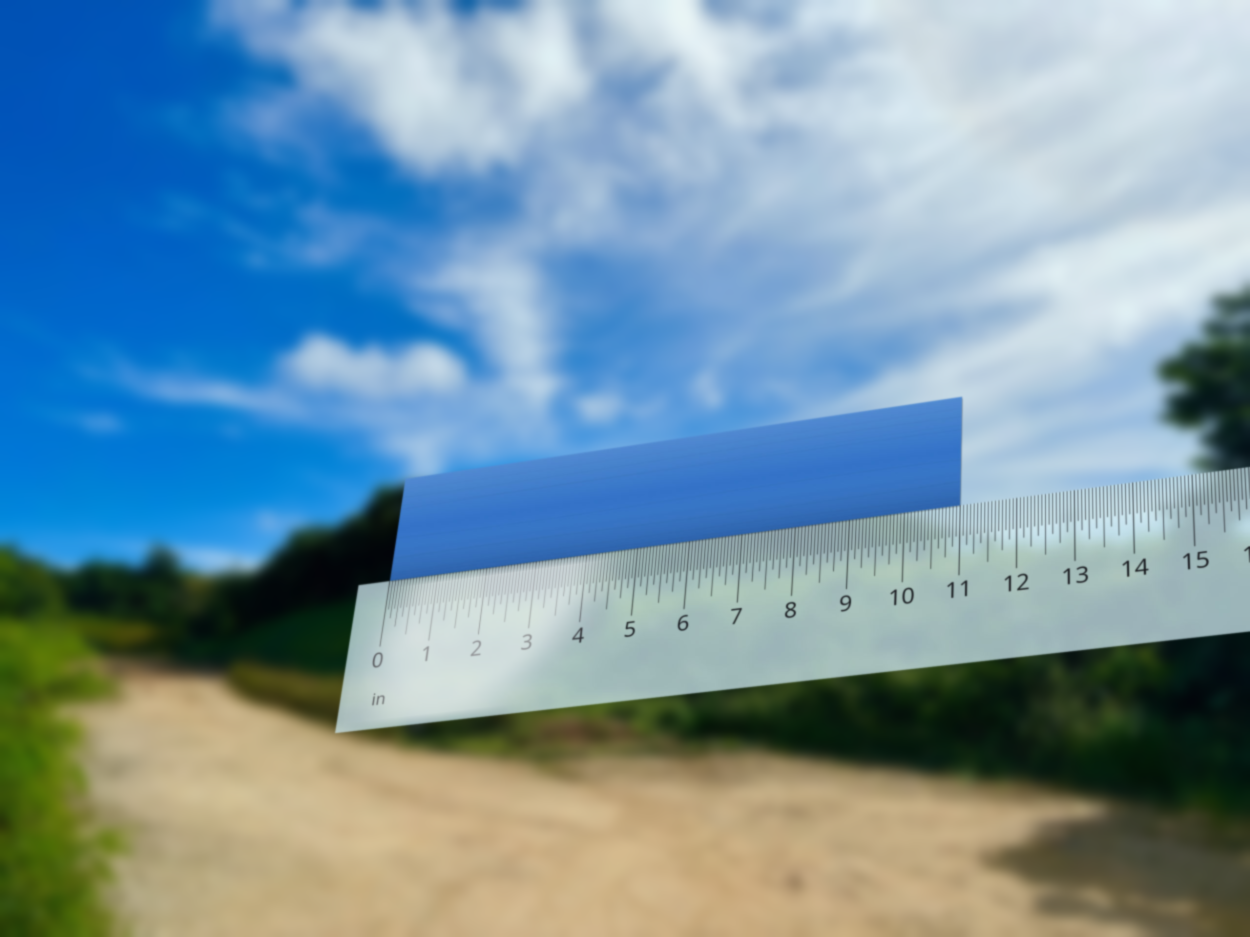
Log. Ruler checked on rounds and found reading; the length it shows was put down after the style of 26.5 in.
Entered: 11 in
